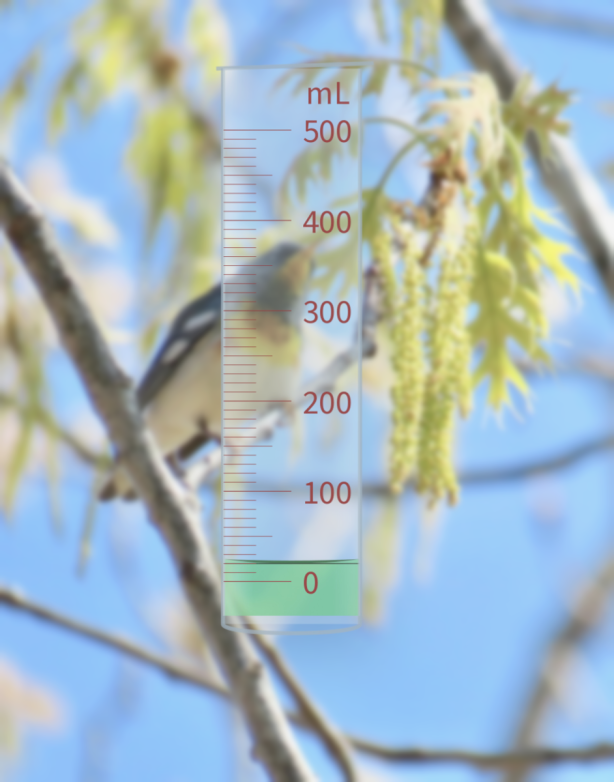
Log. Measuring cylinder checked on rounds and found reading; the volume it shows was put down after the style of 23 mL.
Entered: 20 mL
